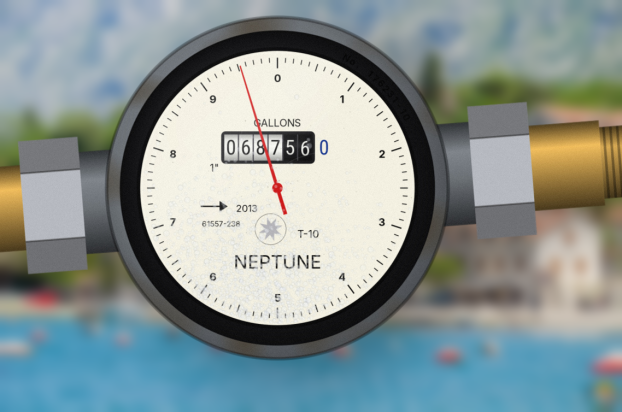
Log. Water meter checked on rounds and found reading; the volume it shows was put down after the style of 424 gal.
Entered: 687559.5 gal
